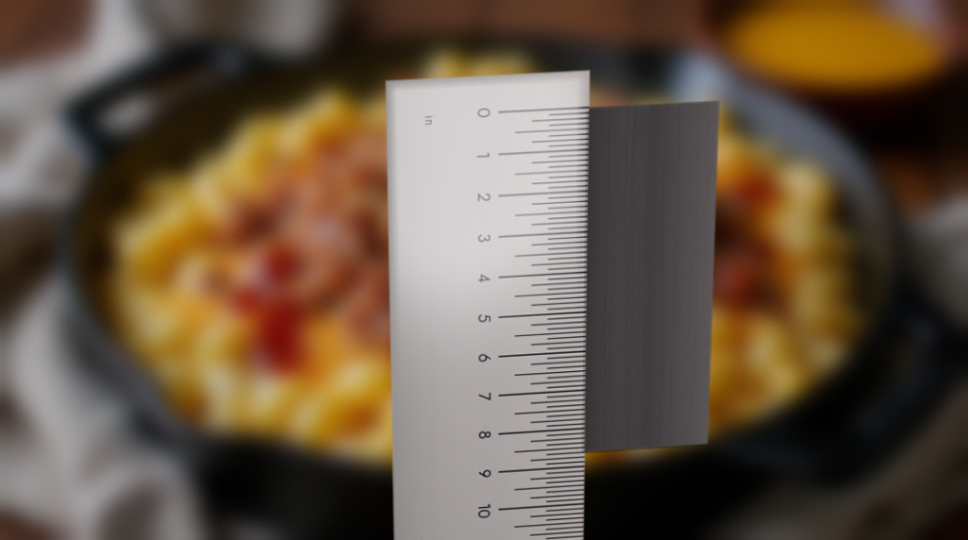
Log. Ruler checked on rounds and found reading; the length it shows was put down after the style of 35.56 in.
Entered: 8.625 in
